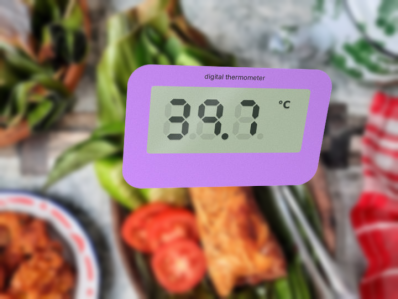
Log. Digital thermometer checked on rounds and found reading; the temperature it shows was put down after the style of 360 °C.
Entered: 39.7 °C
